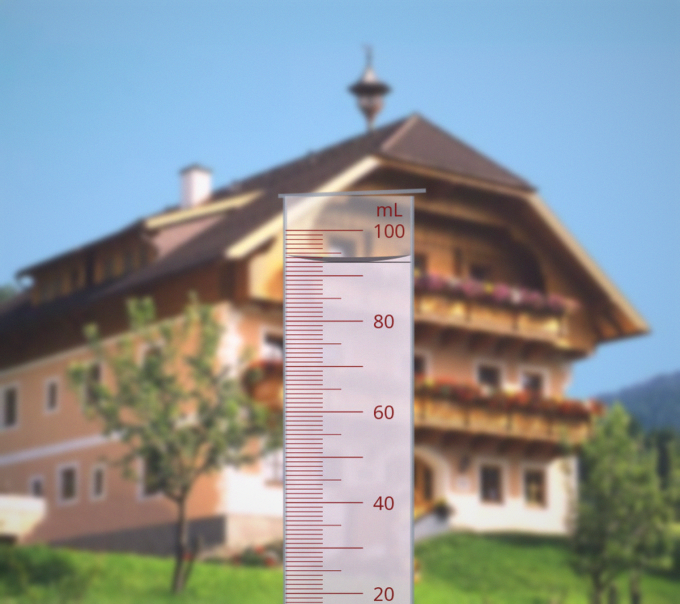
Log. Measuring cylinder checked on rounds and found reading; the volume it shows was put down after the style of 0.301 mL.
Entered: 93 mL
